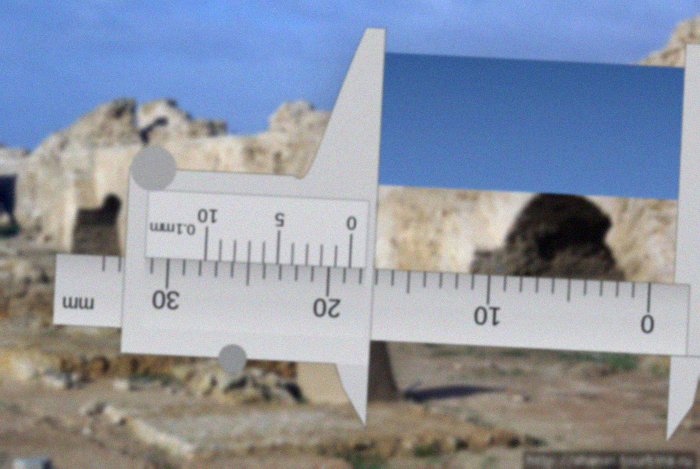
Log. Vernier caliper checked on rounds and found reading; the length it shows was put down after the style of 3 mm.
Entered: 18.7 mm
